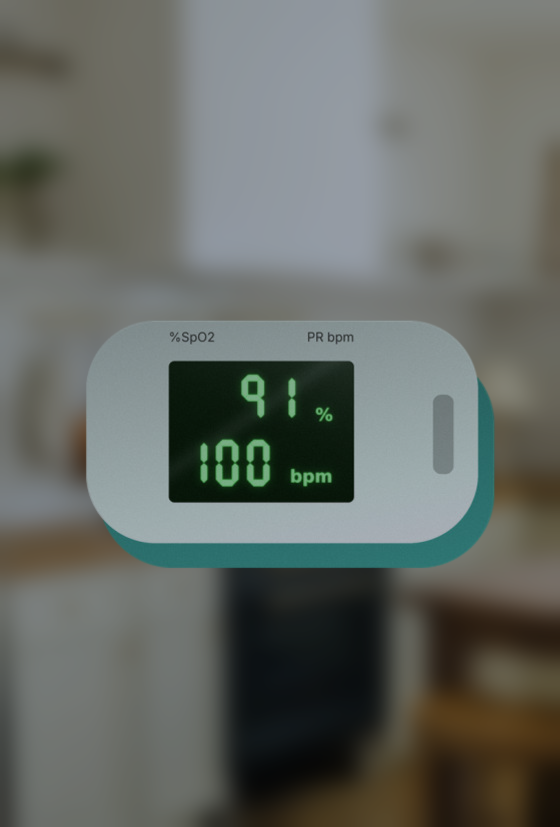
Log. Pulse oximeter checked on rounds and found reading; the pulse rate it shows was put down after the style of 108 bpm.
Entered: 100 bpm
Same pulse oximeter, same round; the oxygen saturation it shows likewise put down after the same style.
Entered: 91 %
